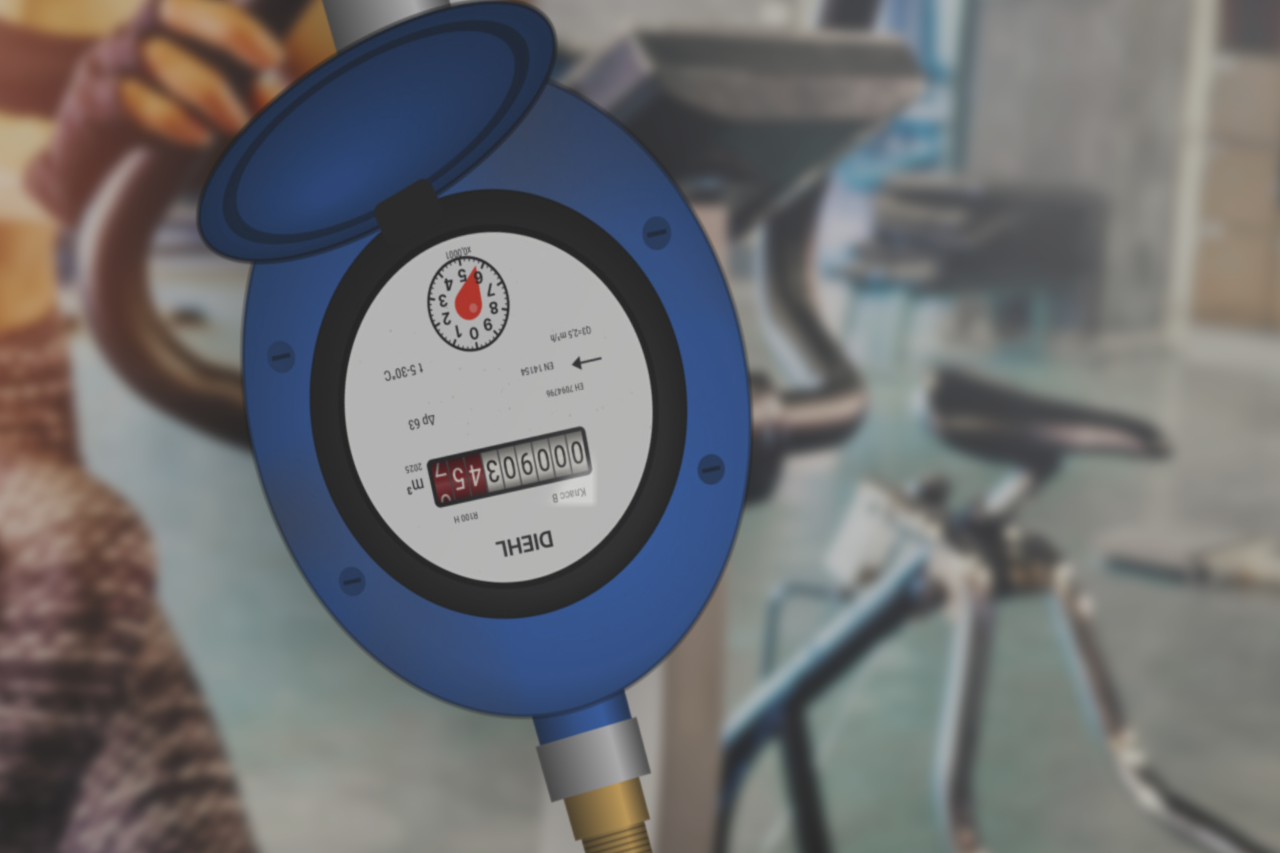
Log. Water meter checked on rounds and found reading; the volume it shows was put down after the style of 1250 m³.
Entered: 903.4565 m³
